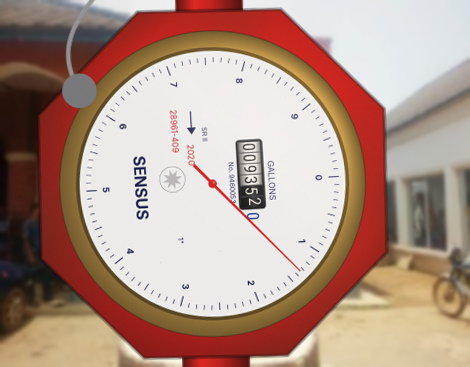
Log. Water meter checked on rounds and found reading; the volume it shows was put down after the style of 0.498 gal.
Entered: 93521.3 gal
